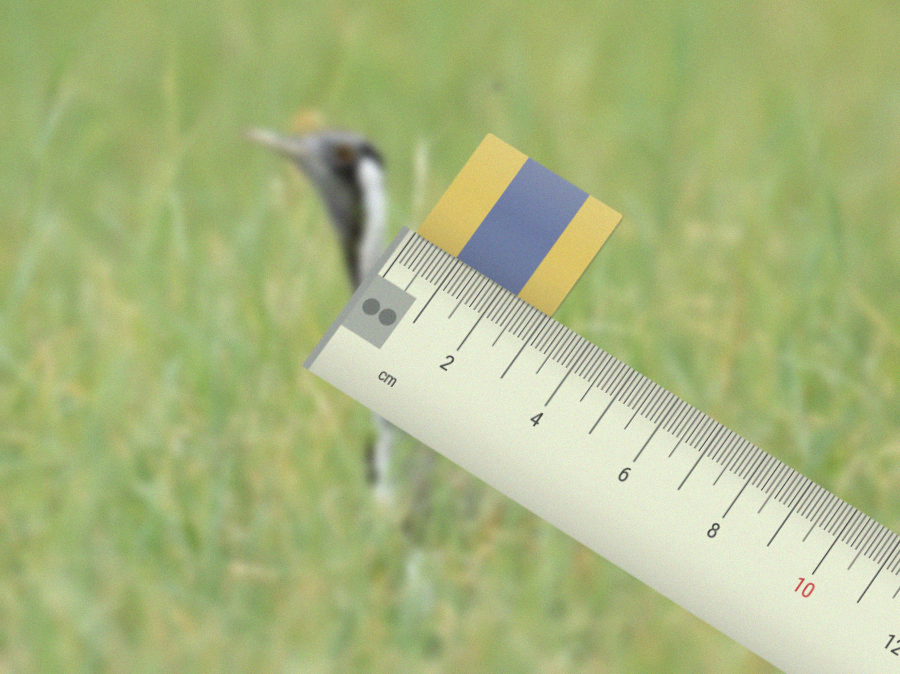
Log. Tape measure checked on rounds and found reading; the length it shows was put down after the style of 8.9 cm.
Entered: 3.1 cm
